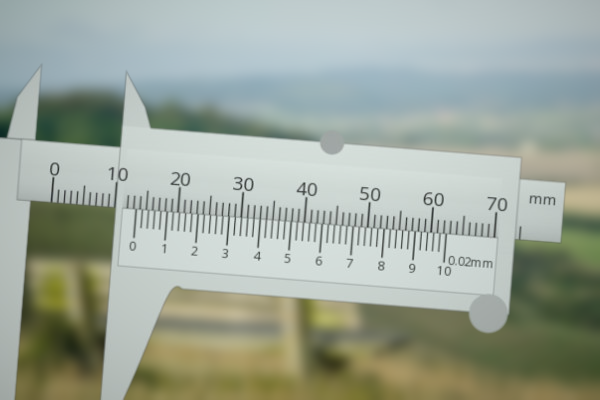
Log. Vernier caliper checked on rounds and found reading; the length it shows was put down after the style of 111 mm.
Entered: 13.4 mm
